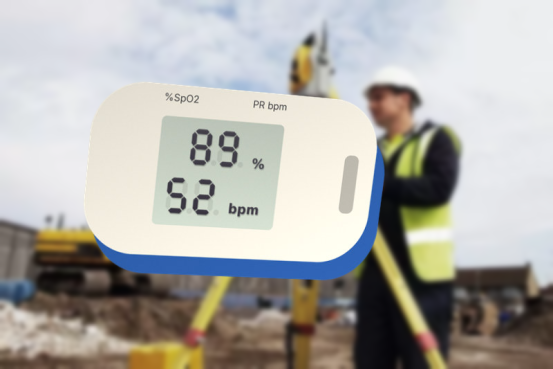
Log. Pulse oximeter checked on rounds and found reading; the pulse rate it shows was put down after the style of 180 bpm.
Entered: 52 bpm
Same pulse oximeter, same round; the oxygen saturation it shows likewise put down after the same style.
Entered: 89 %
